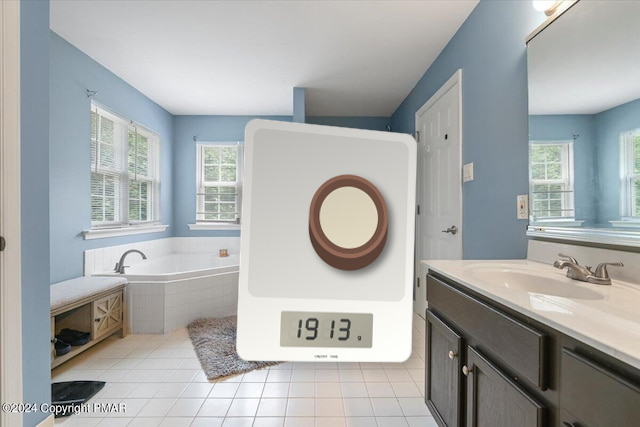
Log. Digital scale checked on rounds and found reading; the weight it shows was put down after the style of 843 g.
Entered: 1913 g
